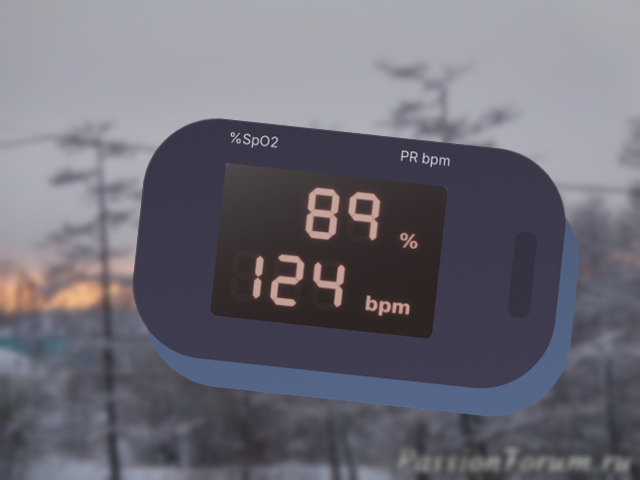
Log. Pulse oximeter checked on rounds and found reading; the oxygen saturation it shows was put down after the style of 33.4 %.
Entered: 89 %
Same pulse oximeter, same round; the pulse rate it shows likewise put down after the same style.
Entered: 124 bpm
